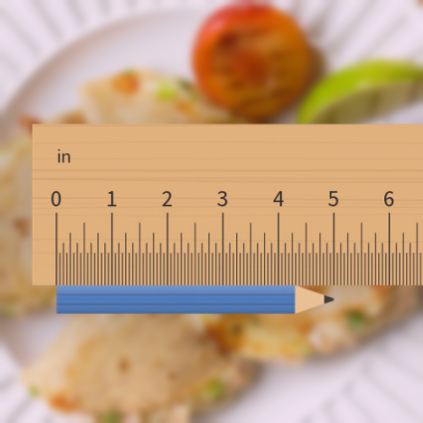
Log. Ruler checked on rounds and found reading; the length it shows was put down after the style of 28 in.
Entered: 5 in
